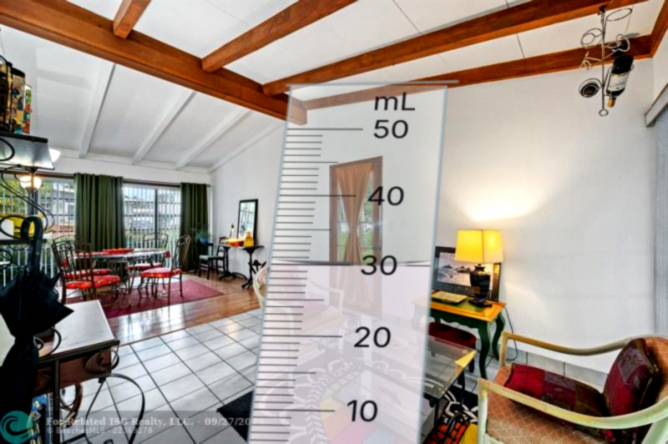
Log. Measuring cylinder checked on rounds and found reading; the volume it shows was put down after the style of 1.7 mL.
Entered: 30 mL
